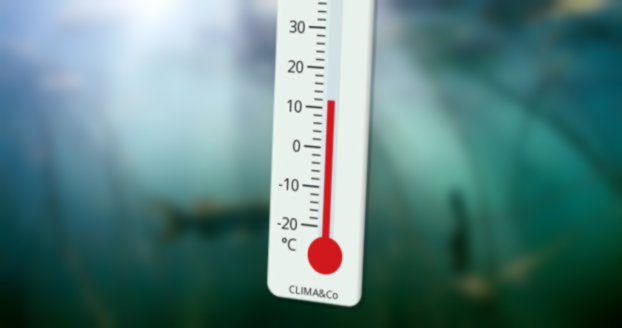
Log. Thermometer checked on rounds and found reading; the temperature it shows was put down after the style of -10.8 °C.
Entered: 12 °C
